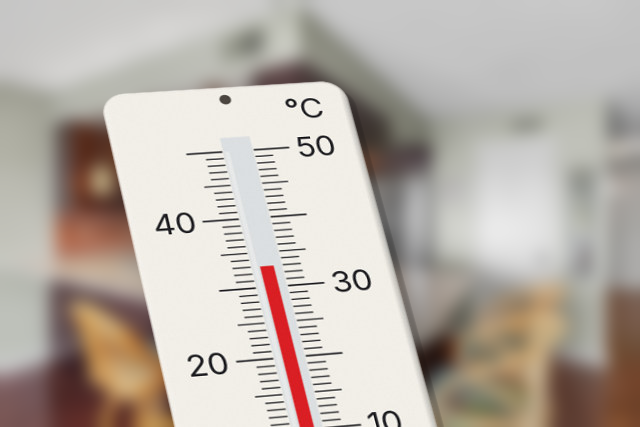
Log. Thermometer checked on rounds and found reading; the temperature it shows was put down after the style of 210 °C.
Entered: 33 °C
